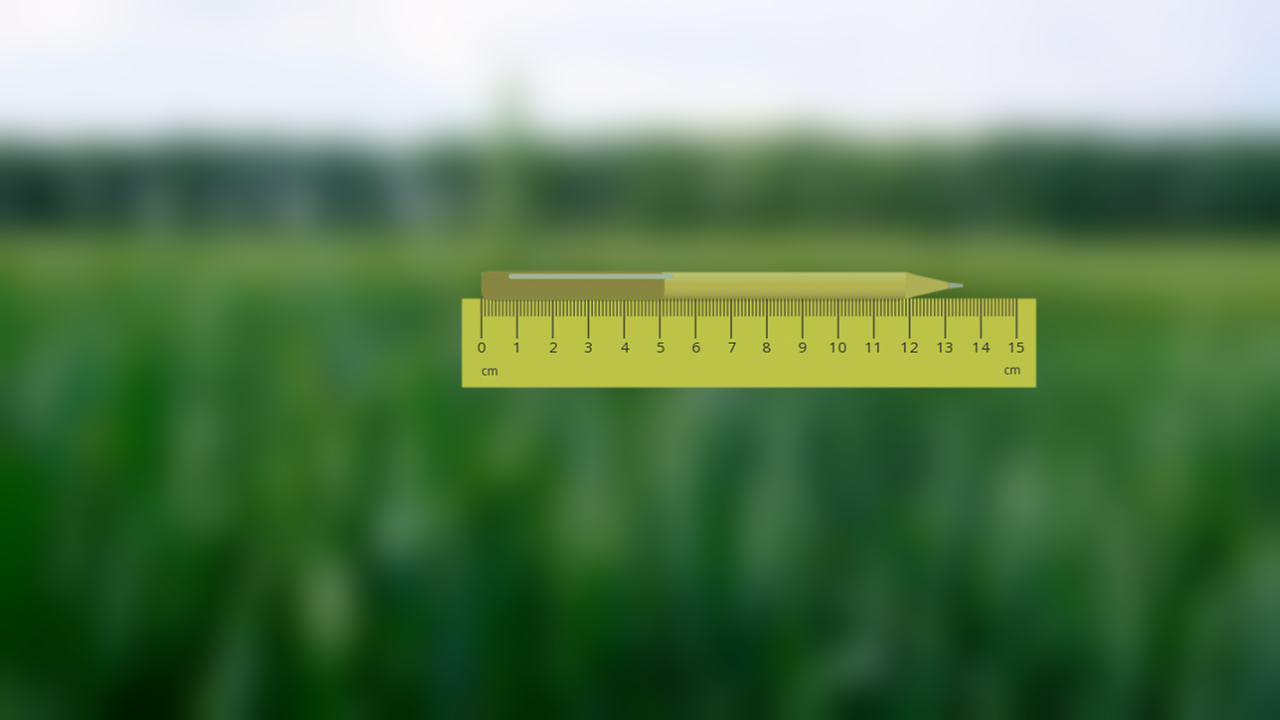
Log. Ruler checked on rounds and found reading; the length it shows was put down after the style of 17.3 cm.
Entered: 13.5 cm
